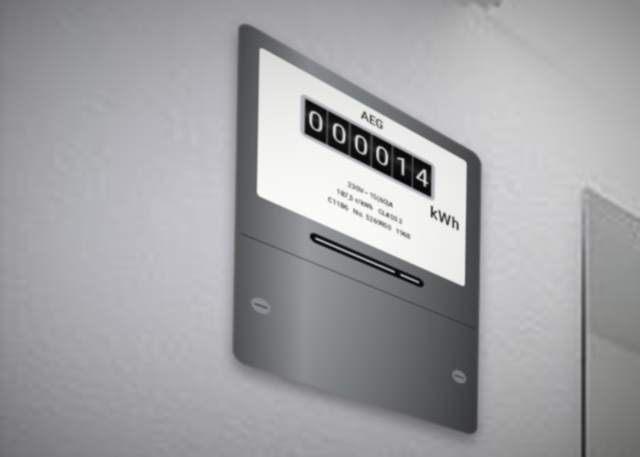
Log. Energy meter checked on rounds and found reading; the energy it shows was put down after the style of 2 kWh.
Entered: 14 kWh
